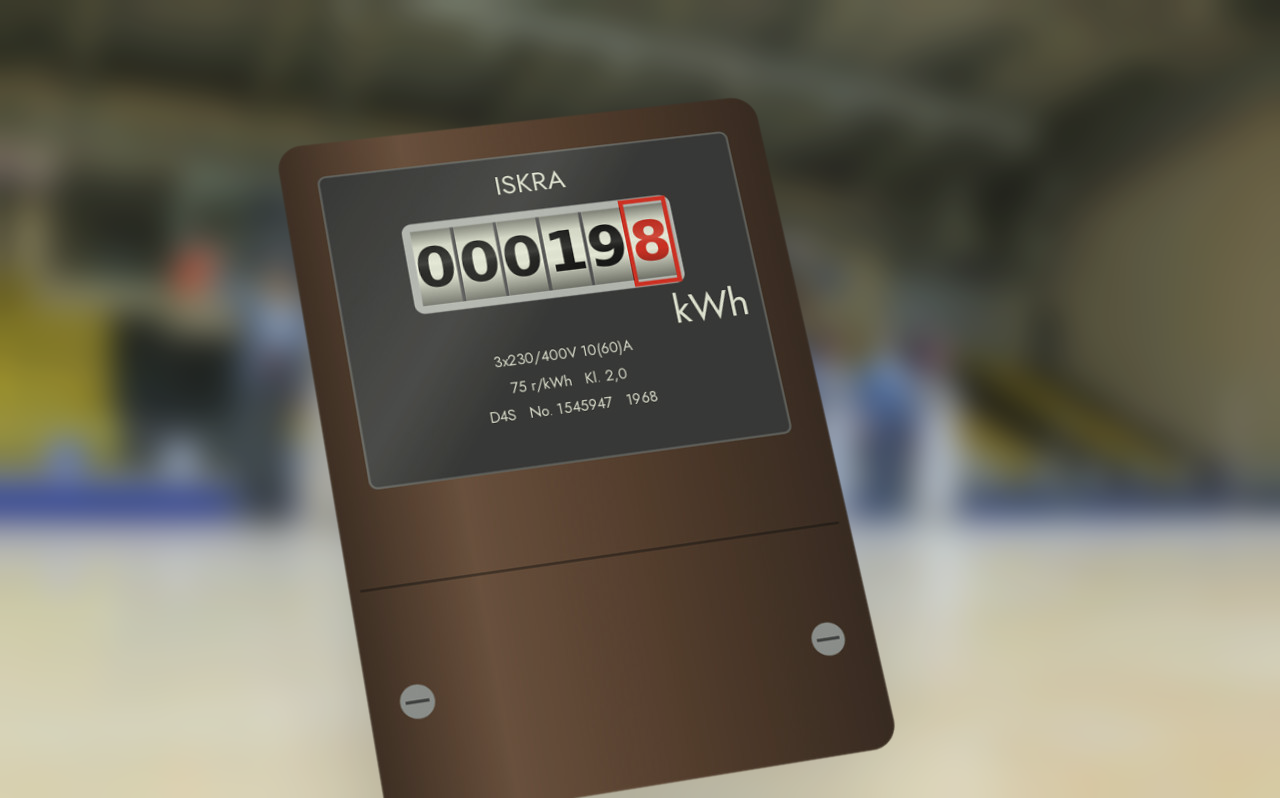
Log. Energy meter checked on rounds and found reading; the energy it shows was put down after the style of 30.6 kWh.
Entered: 19.8 kWh
